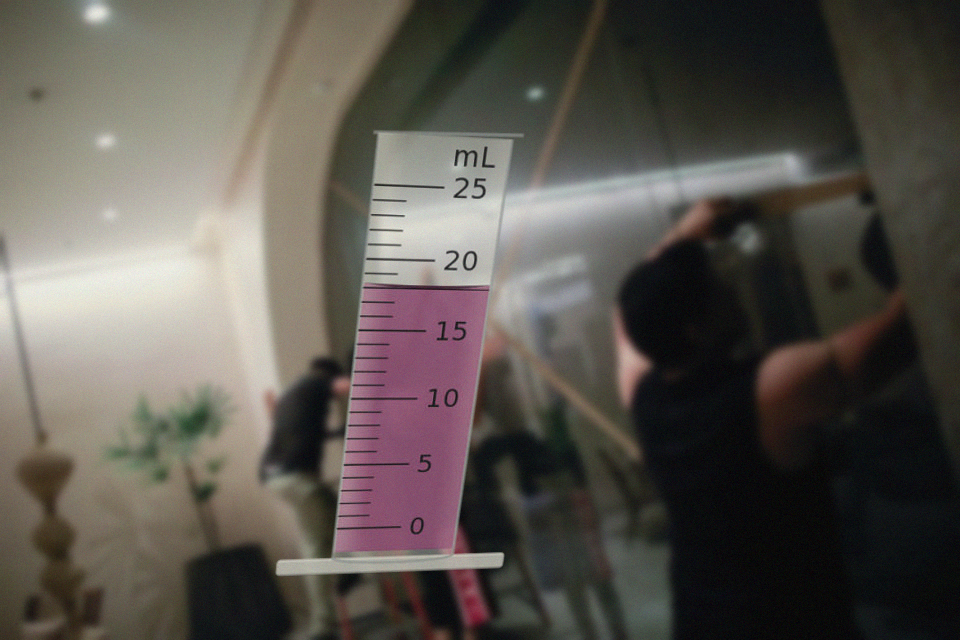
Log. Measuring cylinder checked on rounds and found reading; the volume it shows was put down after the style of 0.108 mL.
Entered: 18 mL
